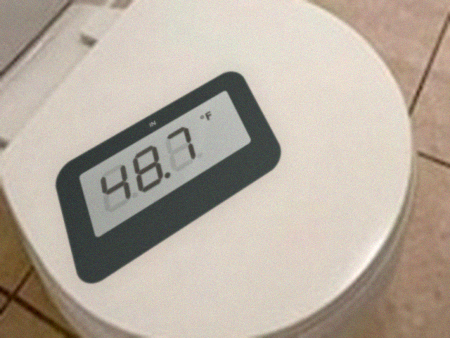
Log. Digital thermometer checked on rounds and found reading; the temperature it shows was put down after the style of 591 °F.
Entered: 48.7 °F
